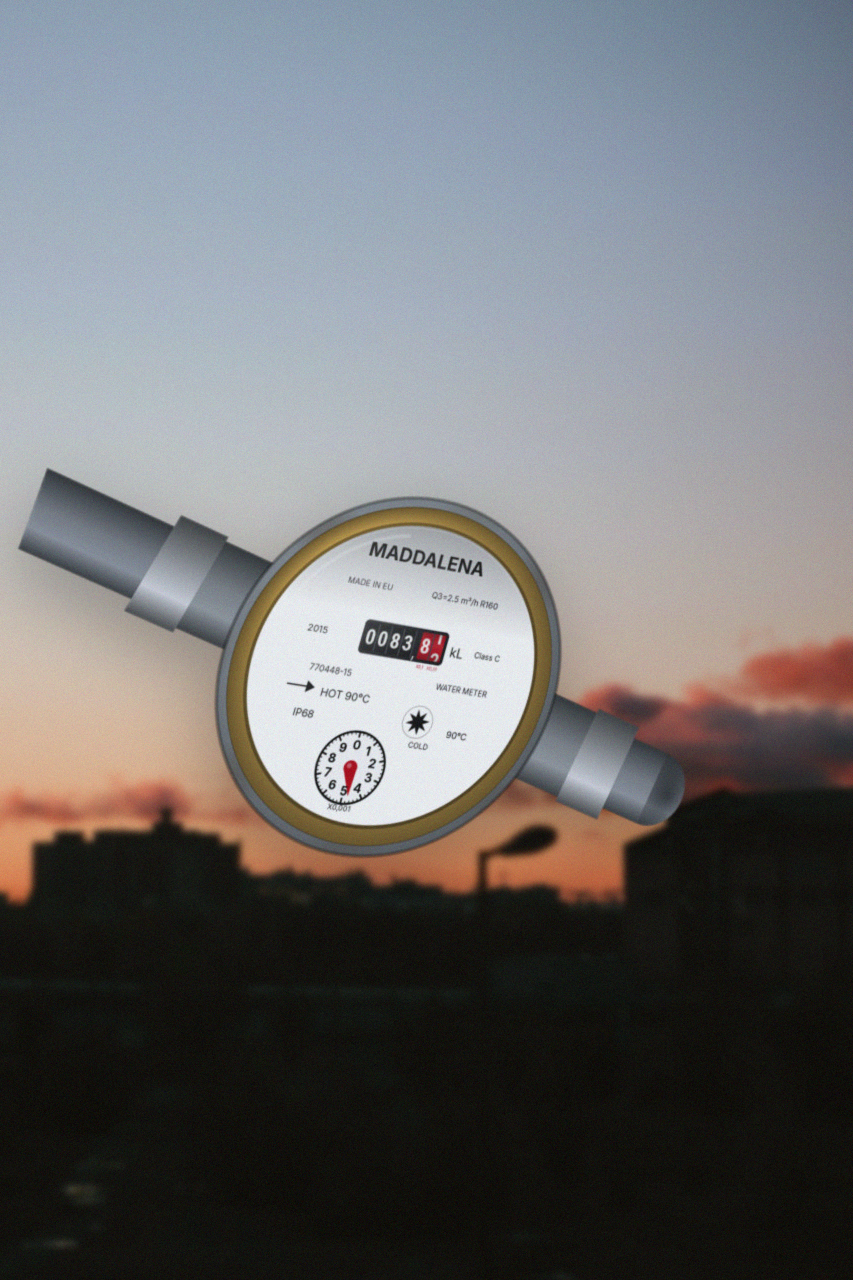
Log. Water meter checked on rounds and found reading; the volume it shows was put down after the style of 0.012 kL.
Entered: 83.814 kL
